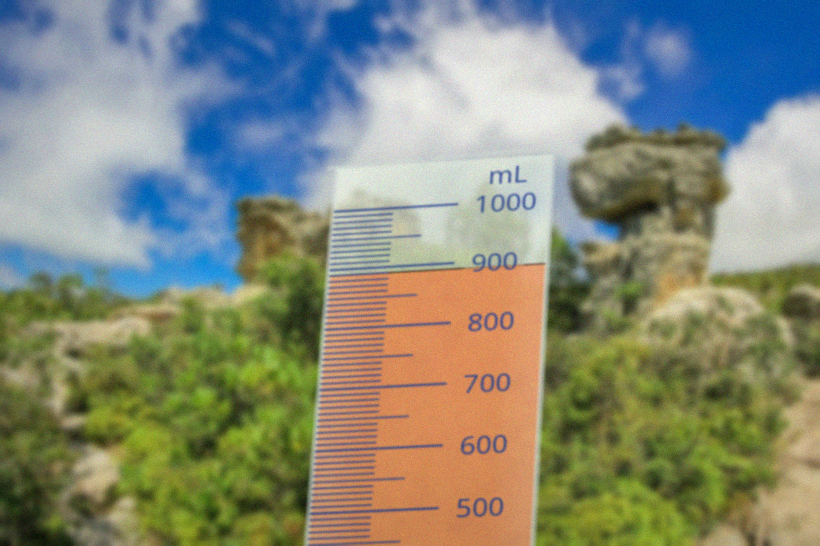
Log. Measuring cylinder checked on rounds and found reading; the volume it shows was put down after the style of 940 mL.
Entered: 890 mL
